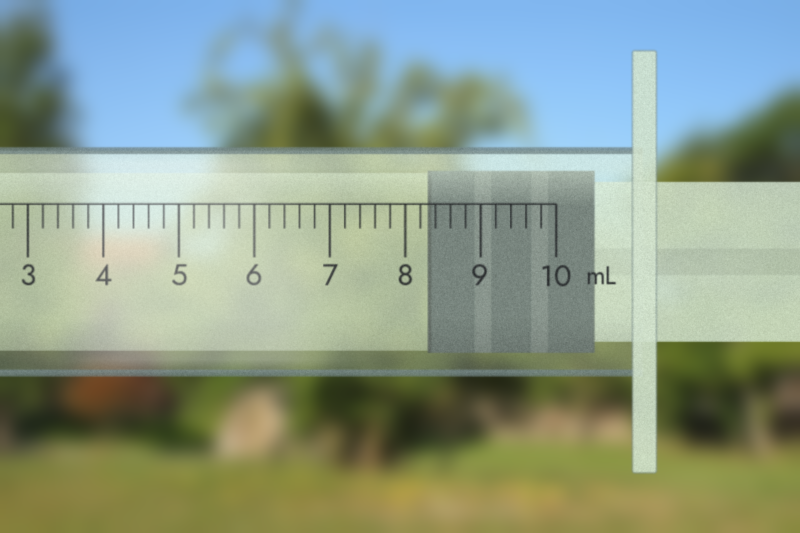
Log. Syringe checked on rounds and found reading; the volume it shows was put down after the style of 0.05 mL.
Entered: 8.3 mL
